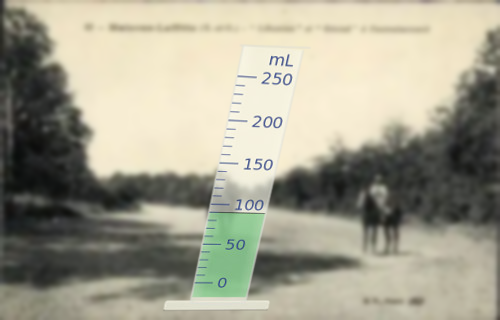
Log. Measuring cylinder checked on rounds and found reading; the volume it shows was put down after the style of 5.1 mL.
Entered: 90 mL
